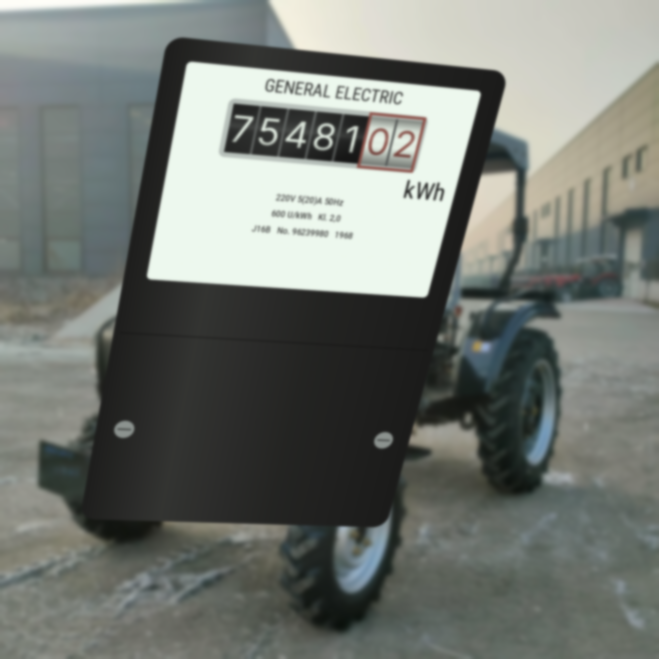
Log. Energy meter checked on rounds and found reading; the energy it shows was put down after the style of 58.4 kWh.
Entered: 75481.02 kWh
